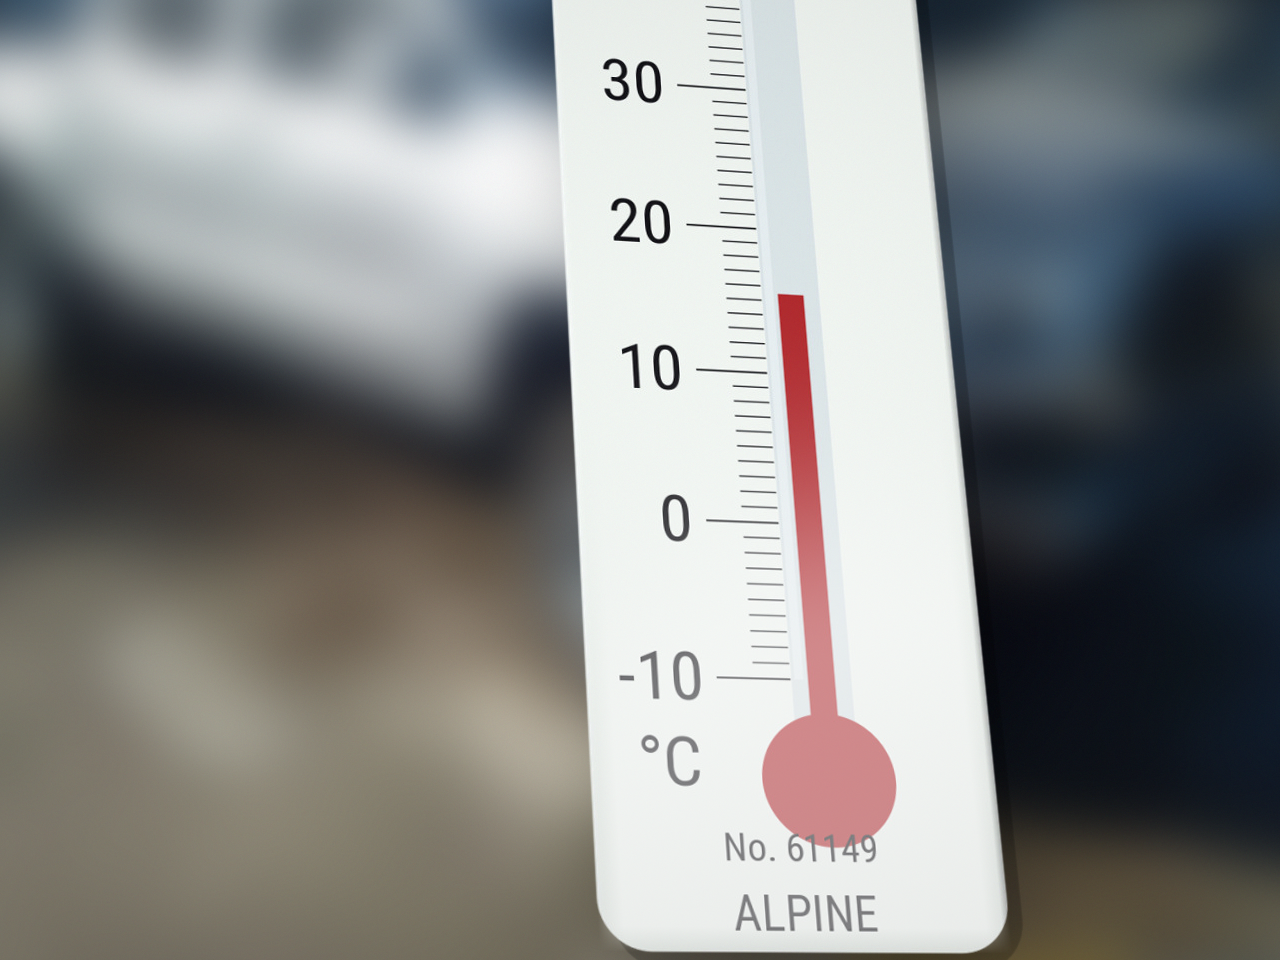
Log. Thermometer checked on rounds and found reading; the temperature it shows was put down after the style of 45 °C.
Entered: 15.5 °C
